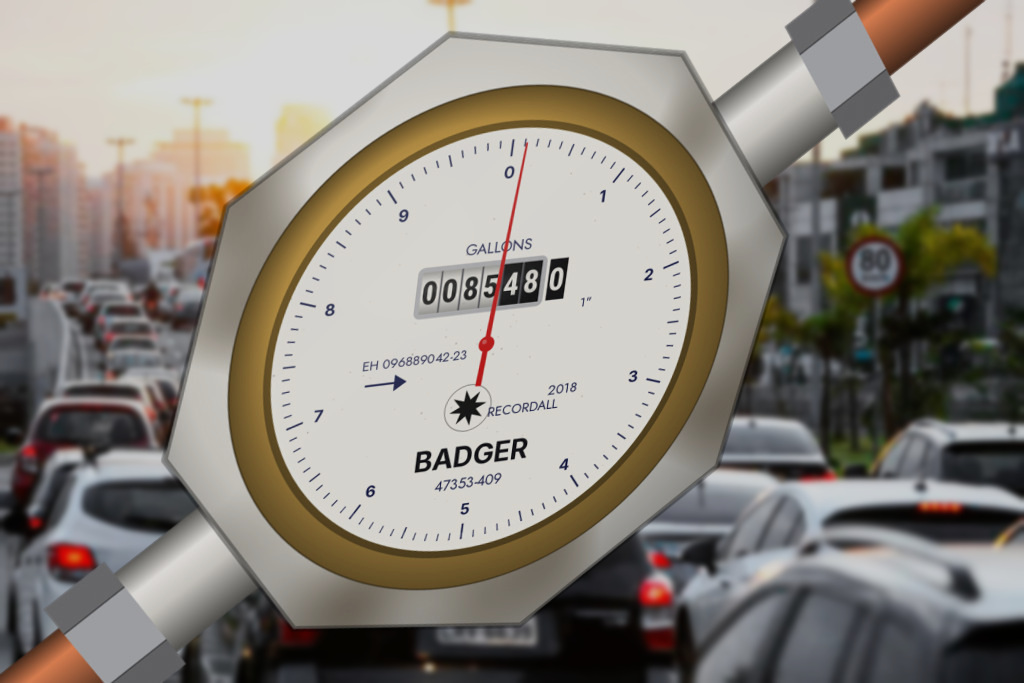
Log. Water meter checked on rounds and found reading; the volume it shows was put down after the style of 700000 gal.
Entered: 85480.1 gal
